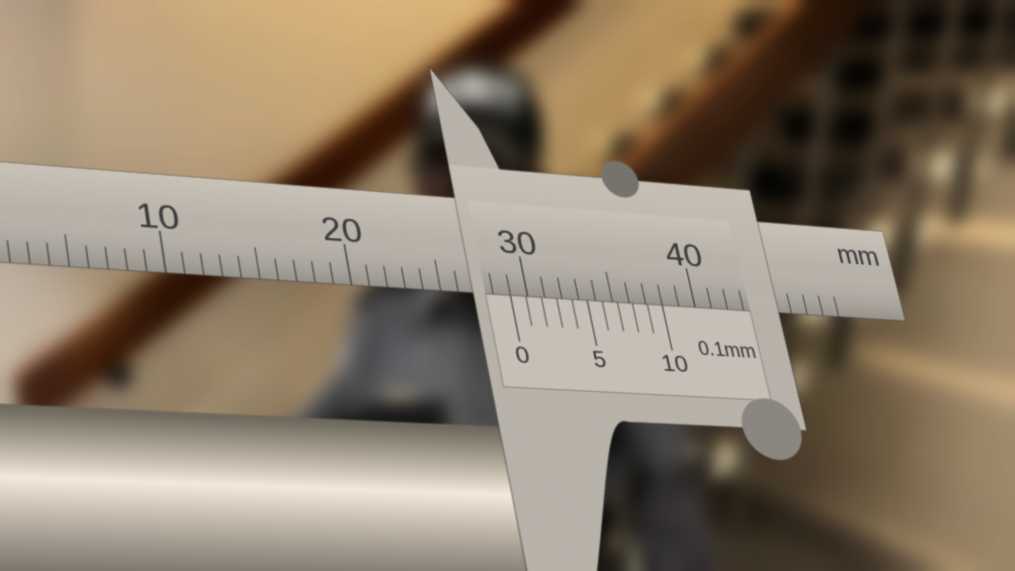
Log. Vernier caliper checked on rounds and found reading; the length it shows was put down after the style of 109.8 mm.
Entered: 29.0 mm
